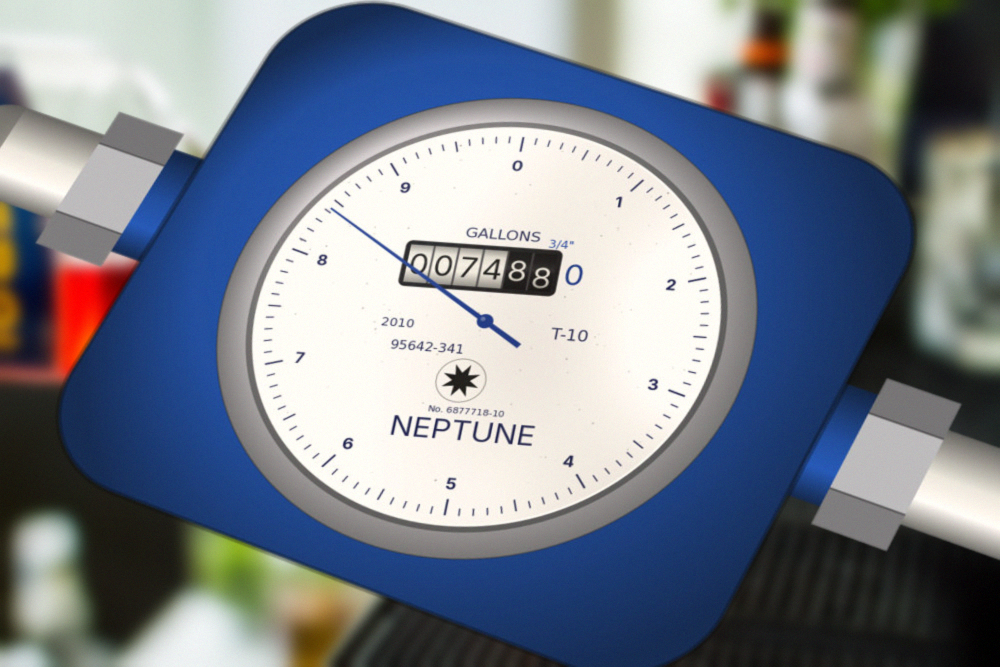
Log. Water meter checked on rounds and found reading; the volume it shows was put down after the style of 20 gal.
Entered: 74878.4 gal
